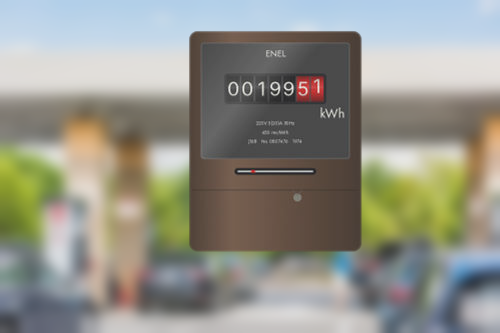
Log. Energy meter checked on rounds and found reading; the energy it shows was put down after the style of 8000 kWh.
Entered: 199.51 kWh
